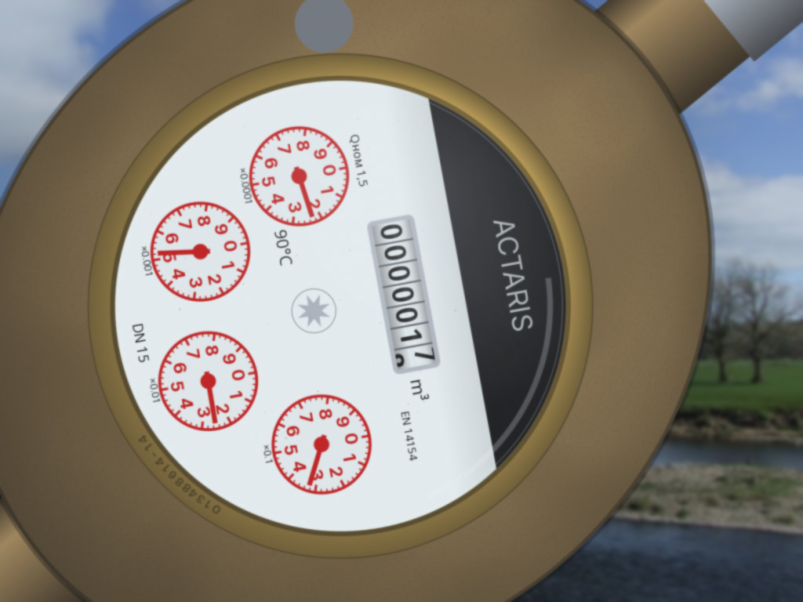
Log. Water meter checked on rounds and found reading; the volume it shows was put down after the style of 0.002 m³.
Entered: 17.3252 m³
